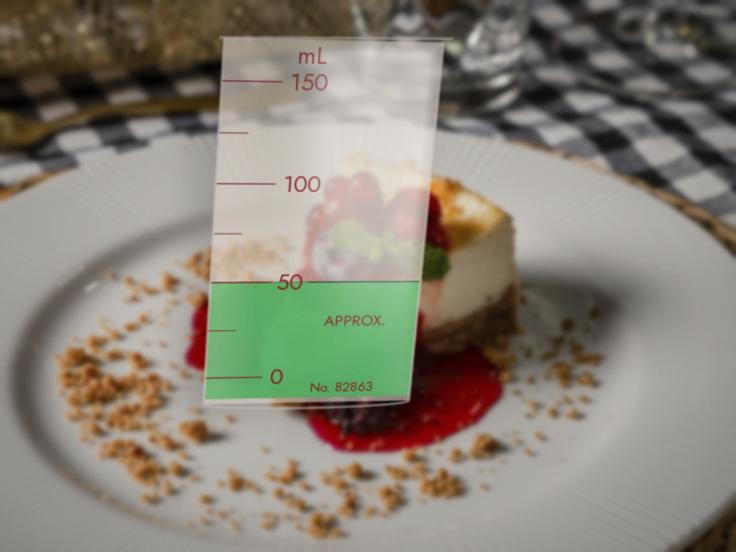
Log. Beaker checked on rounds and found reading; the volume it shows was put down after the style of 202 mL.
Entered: 50 mL
